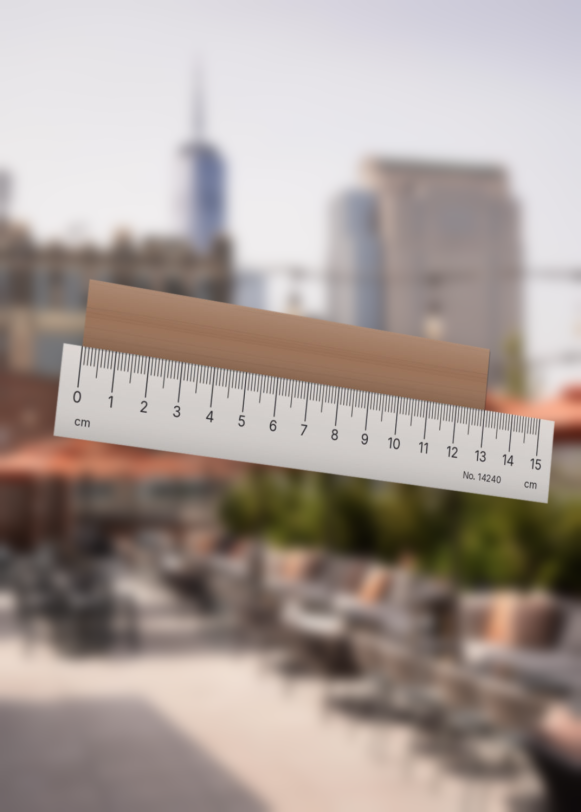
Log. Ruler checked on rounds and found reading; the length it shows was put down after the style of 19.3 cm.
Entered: 13 cm
